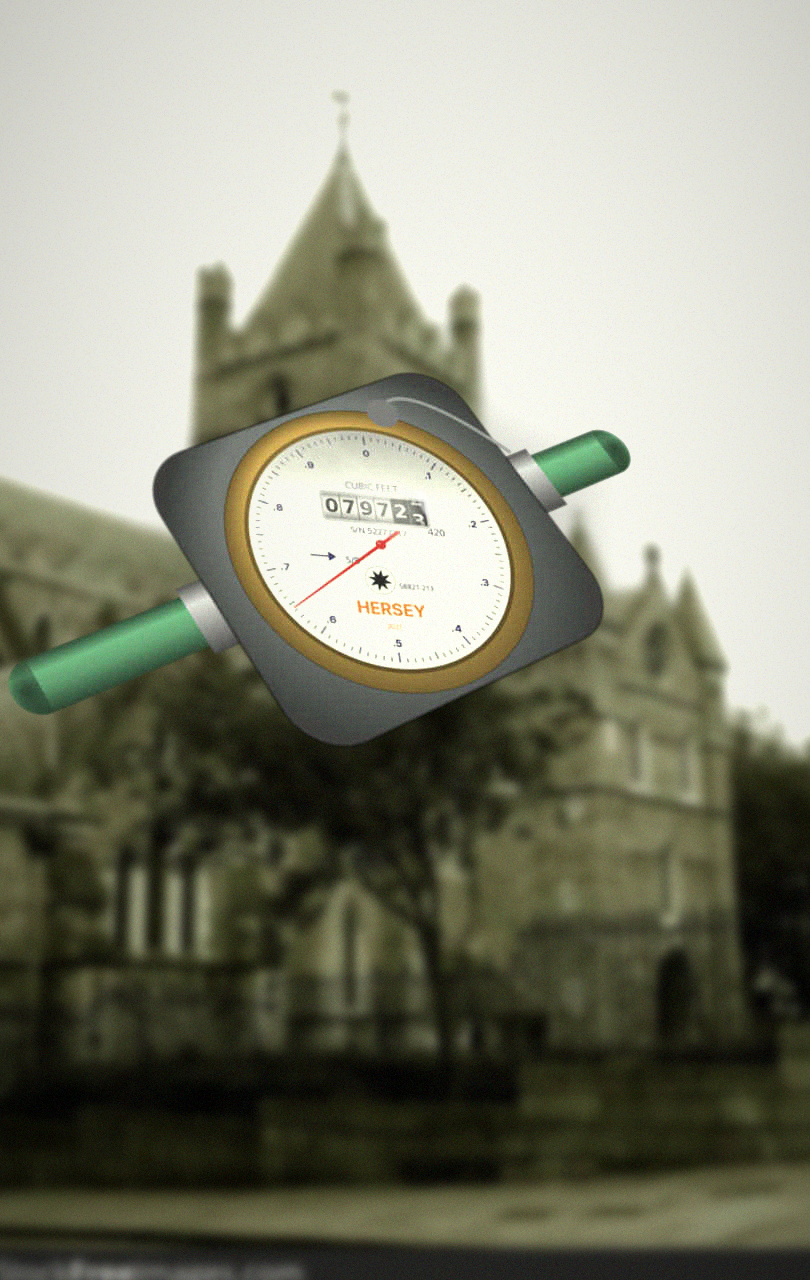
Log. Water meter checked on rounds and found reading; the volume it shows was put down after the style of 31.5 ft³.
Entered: 79722.64 ft³
